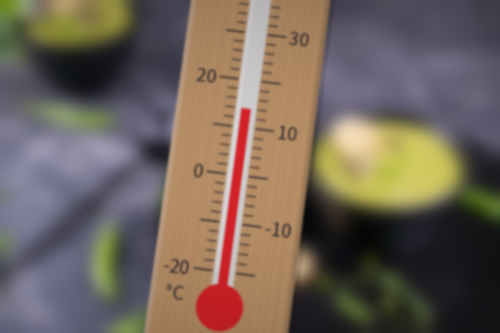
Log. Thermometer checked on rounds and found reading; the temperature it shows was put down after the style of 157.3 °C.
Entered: 14 °C
